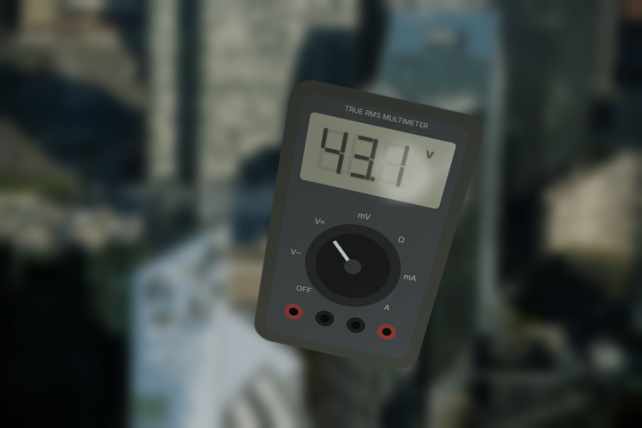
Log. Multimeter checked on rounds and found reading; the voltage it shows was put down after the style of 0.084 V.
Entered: 43.1 V
